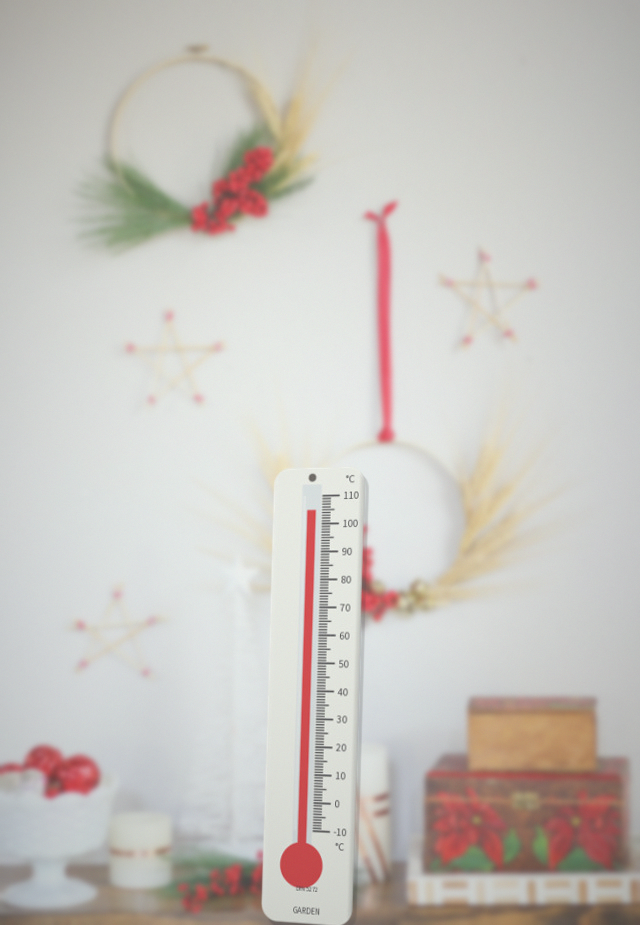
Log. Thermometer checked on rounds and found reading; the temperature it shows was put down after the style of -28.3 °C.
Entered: 105 °C
